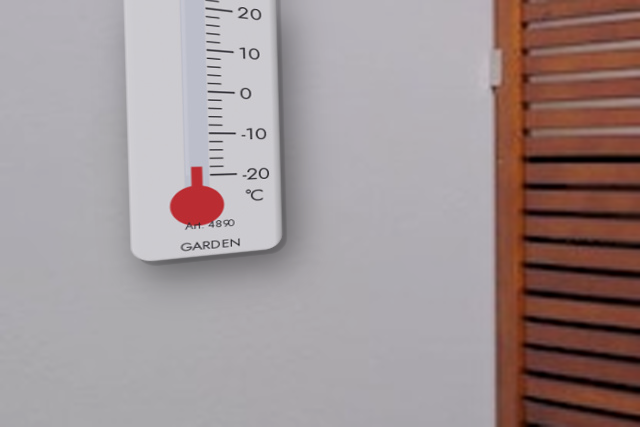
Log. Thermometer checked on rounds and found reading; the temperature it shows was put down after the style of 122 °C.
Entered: -18 °C
